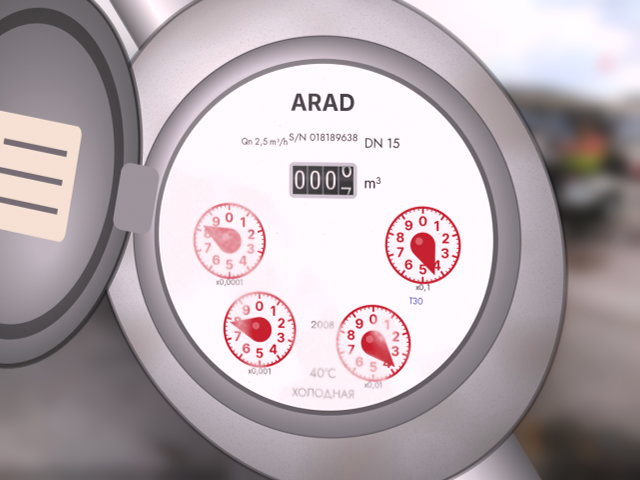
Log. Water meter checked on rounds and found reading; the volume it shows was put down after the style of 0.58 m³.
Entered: 6.4378 m³
